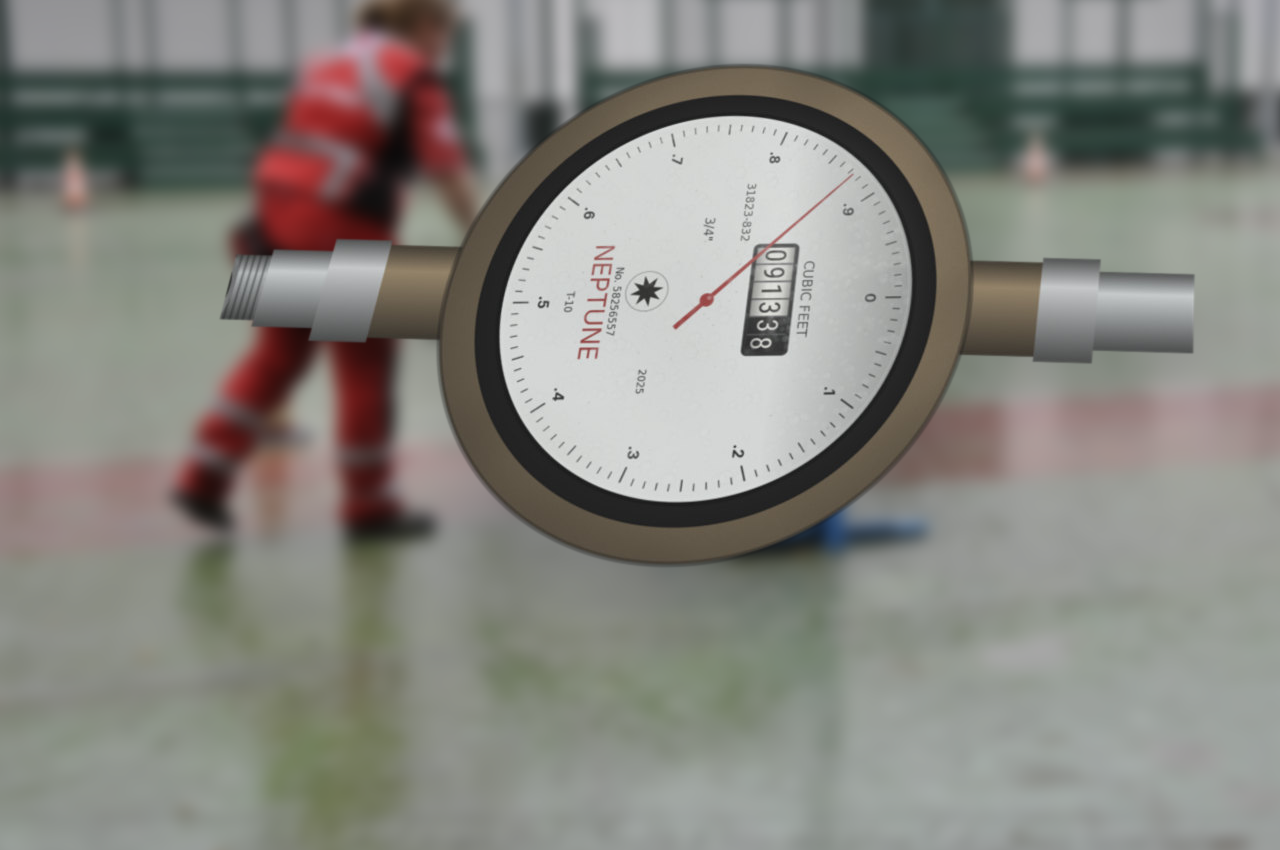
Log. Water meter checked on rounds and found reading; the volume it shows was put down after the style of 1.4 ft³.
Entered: 91337.87 ft³
